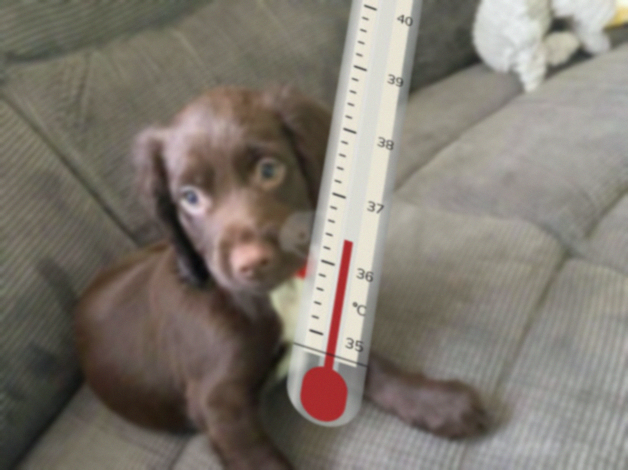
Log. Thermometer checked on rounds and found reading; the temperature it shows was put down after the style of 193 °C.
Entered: 36.4 °C
